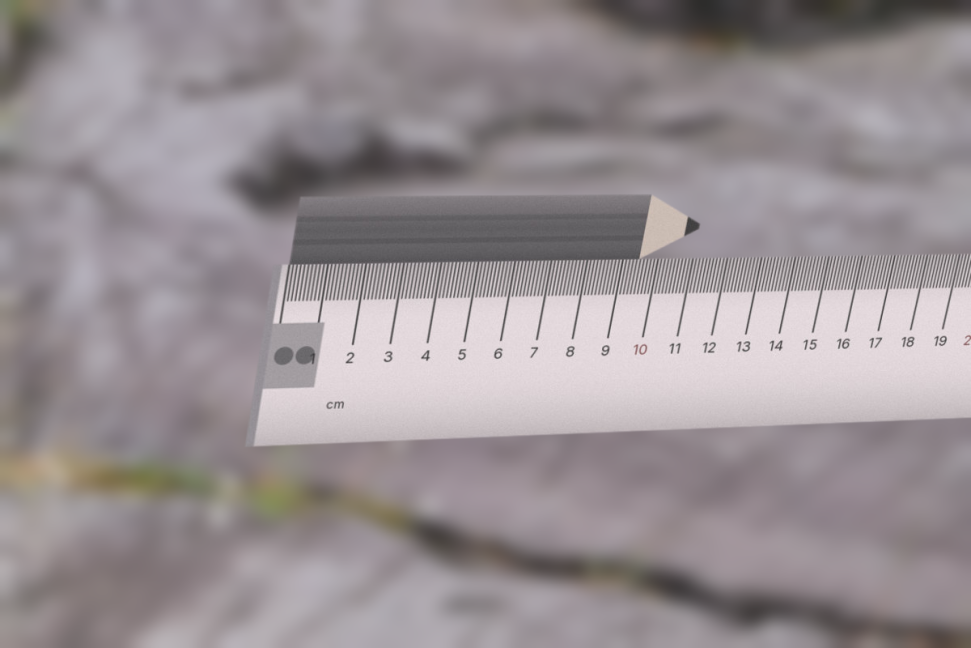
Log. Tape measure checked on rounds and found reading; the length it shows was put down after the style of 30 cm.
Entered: 11 cm
